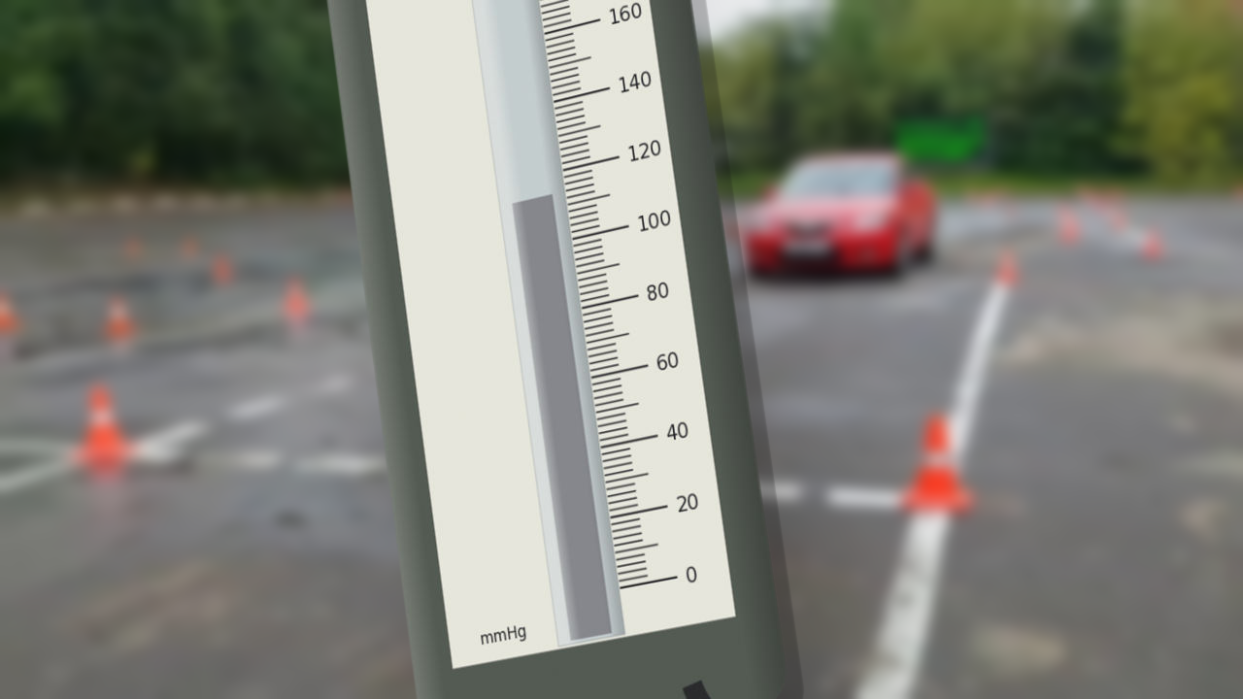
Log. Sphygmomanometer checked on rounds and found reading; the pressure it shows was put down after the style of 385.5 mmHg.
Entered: 114 mmHg
